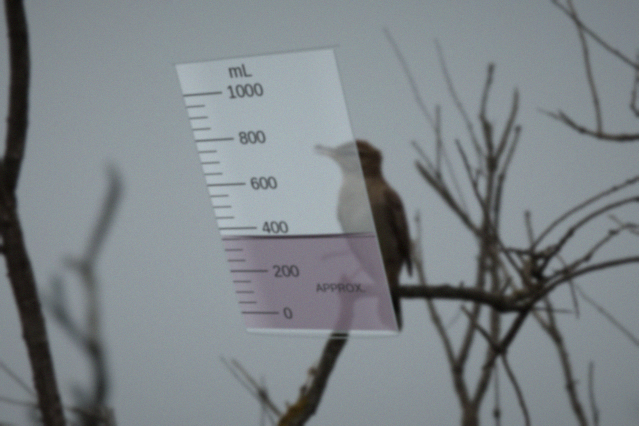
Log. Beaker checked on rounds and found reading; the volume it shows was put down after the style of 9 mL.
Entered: 350 mL
